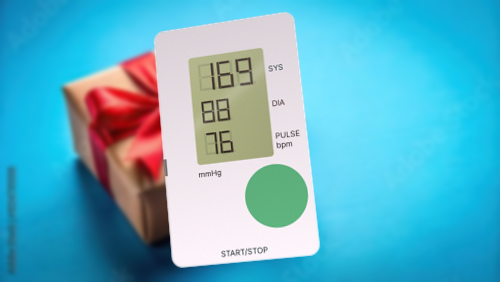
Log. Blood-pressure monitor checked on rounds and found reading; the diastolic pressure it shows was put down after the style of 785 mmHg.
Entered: 88 mmHg
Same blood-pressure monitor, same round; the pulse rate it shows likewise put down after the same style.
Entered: 76 bpm
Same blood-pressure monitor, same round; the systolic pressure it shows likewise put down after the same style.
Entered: 169 mmHg
